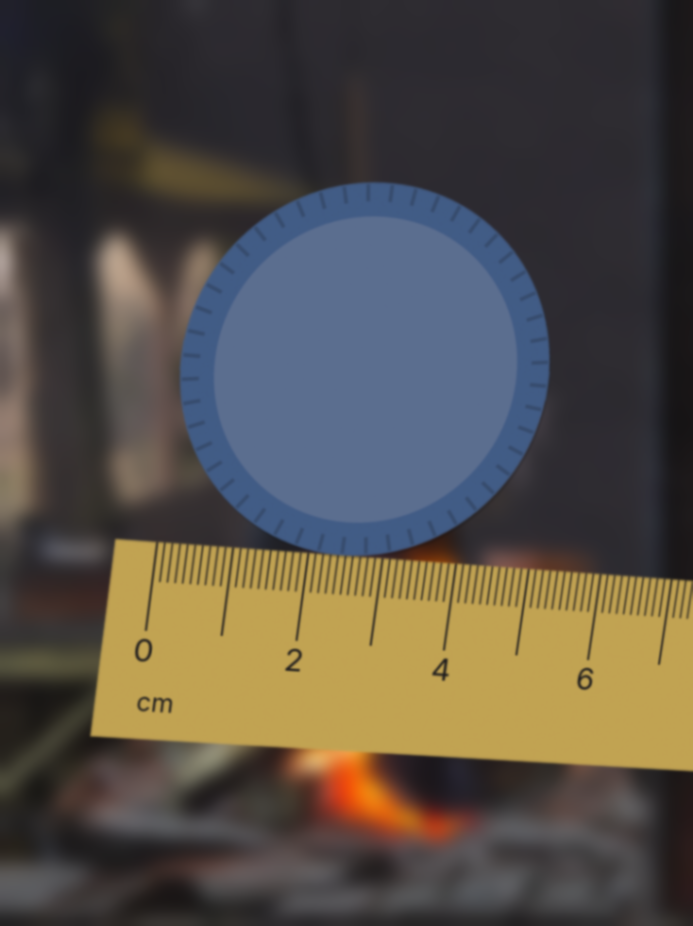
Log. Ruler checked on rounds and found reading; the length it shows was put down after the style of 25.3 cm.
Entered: 4.9 cm
